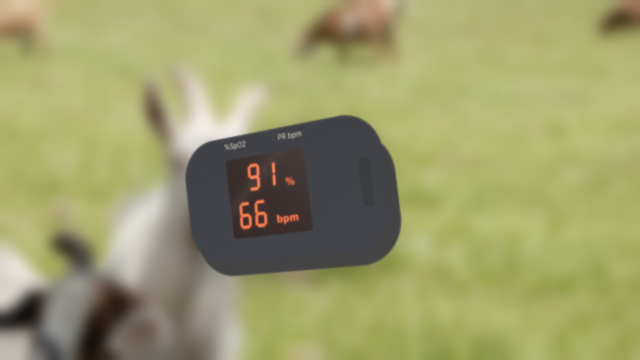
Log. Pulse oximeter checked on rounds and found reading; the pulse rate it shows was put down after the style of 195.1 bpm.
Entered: 66 bpm
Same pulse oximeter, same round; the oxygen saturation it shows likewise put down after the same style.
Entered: 91 %
